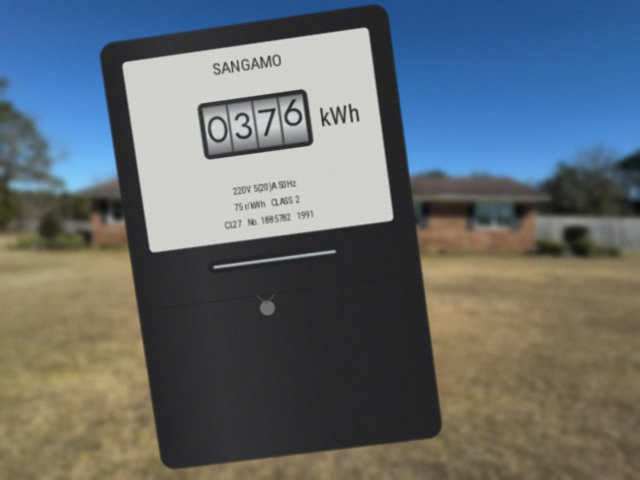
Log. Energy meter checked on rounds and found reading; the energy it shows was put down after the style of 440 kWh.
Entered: 376 kWh
